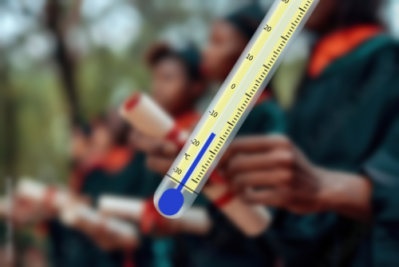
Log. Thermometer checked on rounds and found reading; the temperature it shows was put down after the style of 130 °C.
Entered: -15 °C
